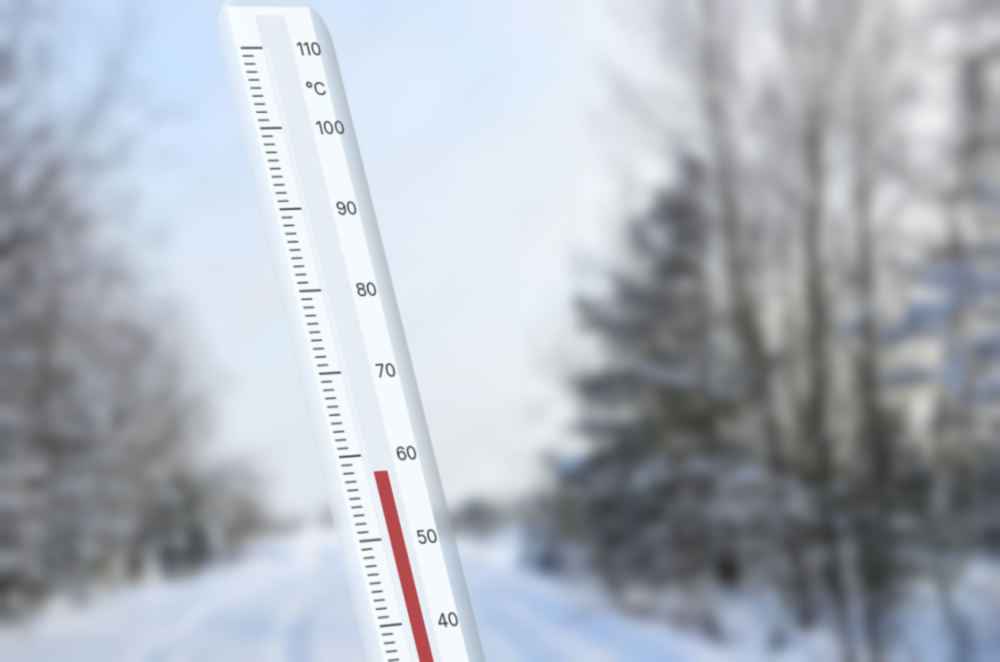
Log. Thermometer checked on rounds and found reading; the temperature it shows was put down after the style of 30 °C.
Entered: 58 °C
